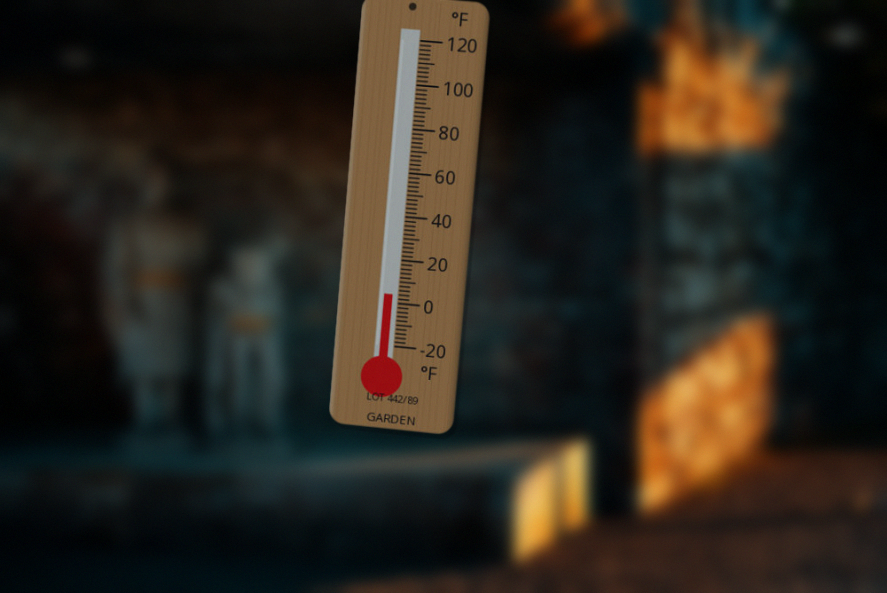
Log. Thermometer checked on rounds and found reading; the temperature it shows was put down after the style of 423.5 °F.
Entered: 4 °F
